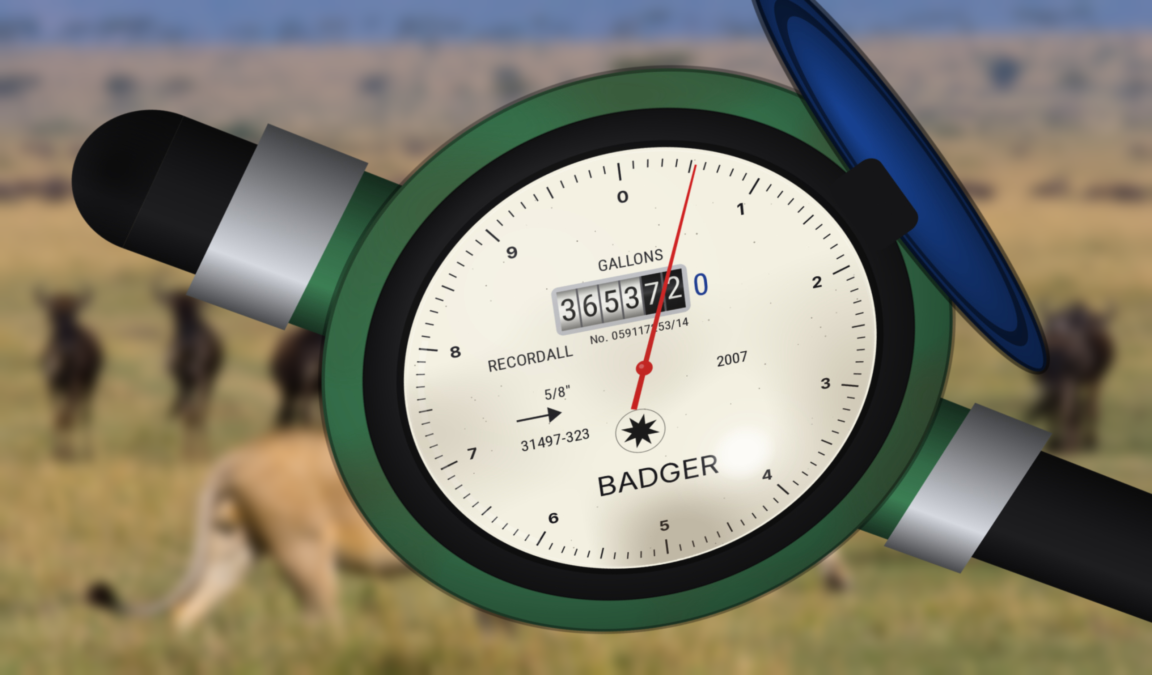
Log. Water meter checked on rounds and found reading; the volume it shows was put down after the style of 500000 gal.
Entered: 3653720.5 gal
